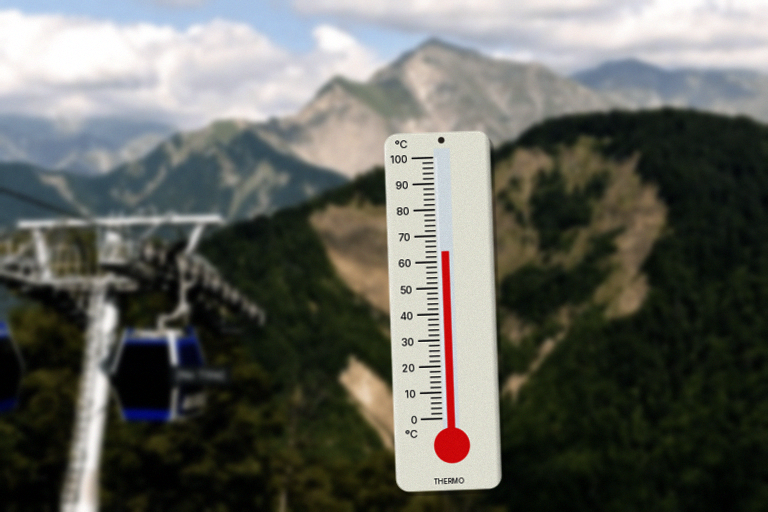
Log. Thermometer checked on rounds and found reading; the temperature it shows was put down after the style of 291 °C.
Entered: 64 °C
